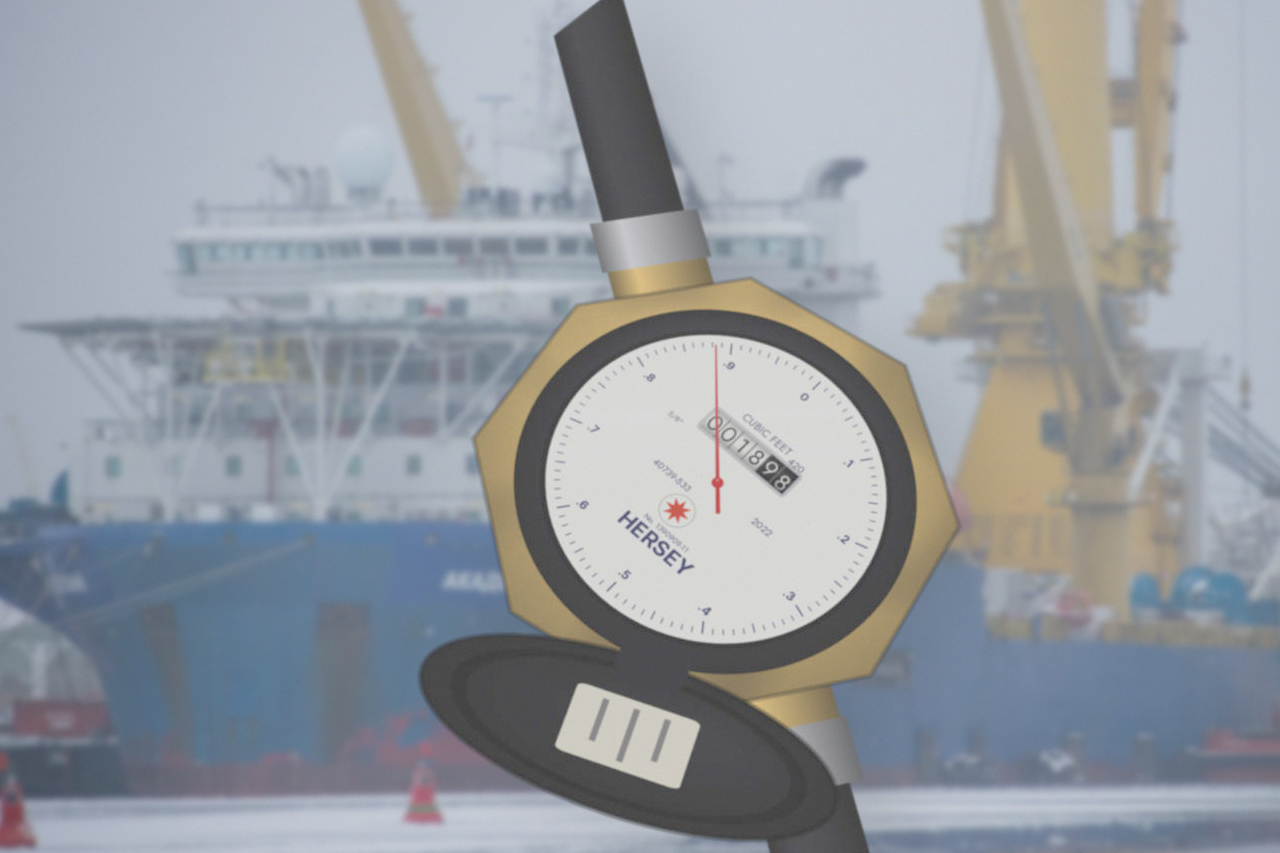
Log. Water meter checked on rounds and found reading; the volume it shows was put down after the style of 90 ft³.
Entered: 1897.88 ft³
